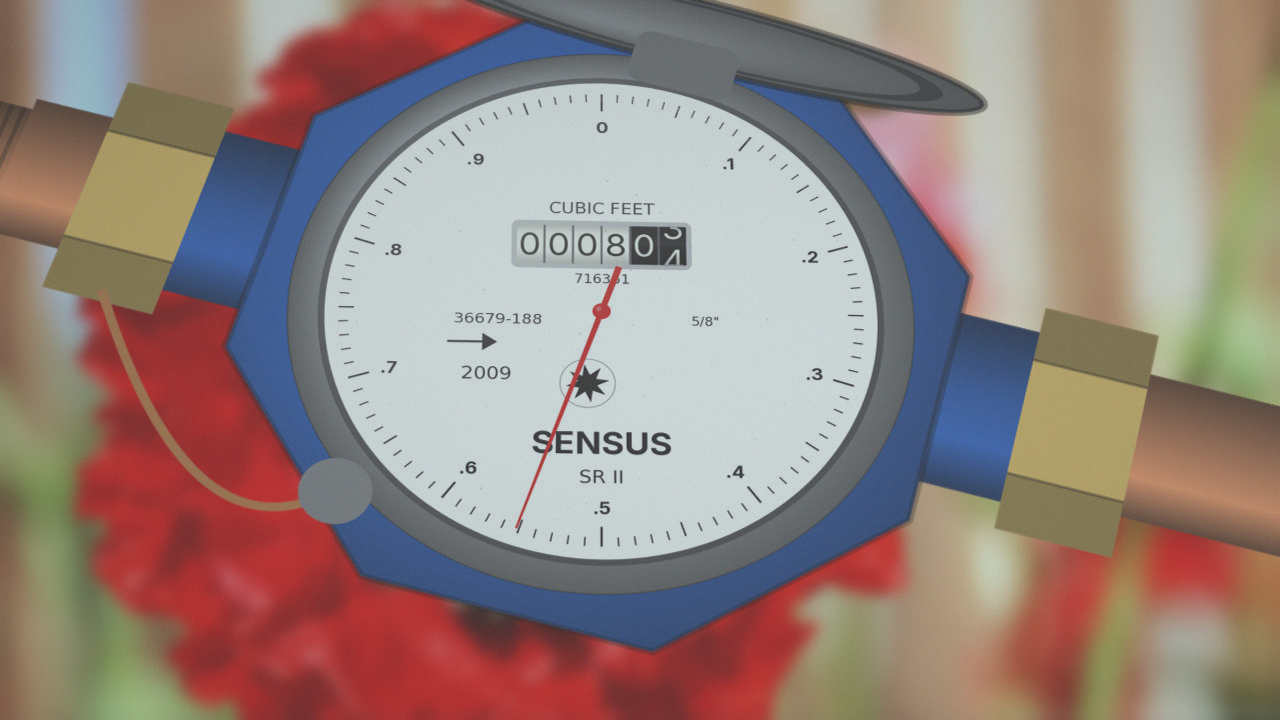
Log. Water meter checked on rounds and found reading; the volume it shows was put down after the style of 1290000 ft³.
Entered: 803.55 ft³
